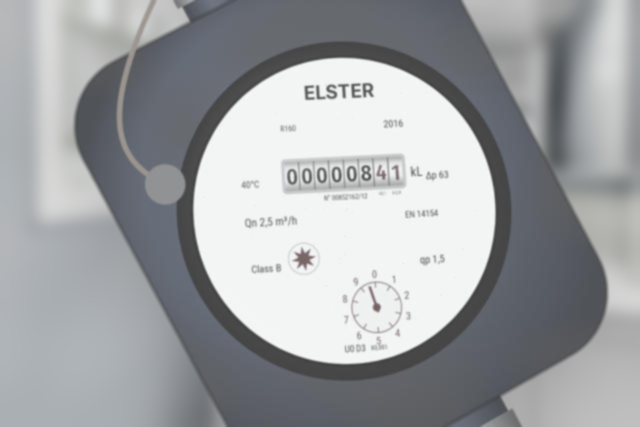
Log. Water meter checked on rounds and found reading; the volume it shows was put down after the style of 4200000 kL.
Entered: 8.409 kL
